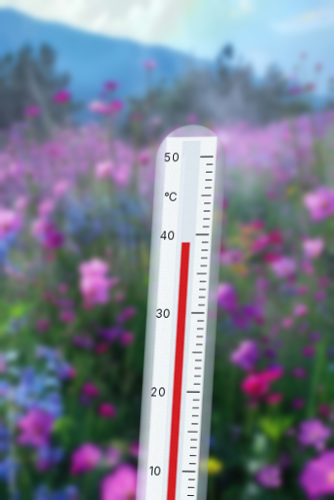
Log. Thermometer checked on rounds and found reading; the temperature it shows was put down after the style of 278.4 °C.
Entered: 39 °C
